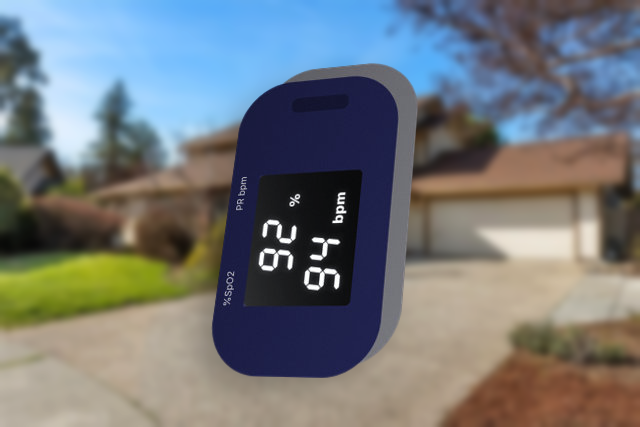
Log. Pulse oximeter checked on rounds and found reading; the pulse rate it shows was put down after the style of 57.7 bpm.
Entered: 94 bpm
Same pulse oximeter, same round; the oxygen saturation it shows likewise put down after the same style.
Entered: 92 %
